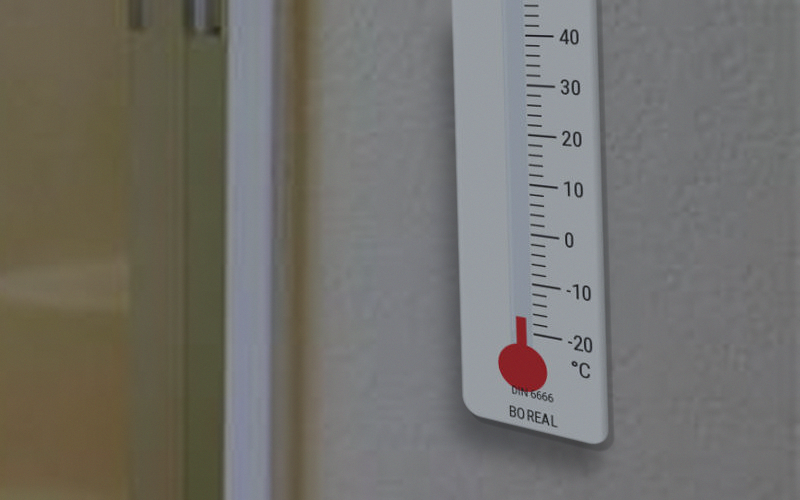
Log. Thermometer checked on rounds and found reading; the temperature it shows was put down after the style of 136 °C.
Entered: -17 °C
